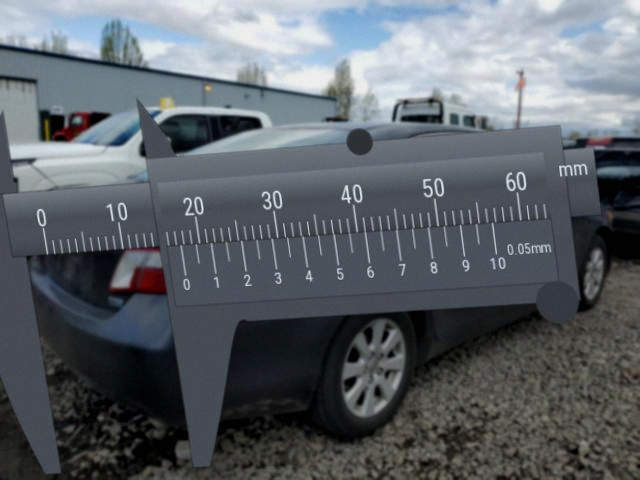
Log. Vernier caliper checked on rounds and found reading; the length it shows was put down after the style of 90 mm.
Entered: 17.6 mm
